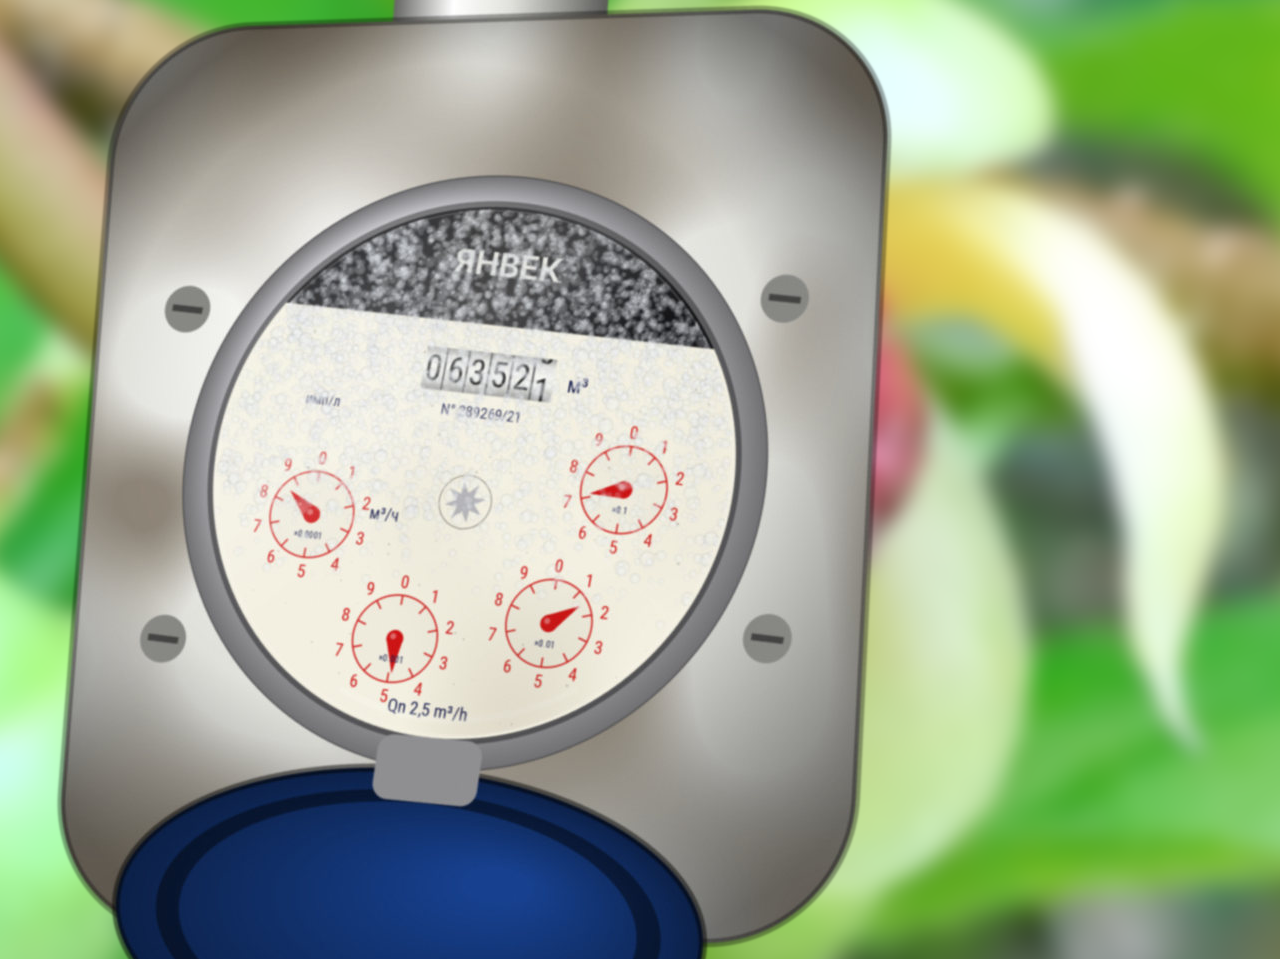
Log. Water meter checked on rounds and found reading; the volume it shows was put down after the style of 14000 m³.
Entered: 63520.7148 m³
